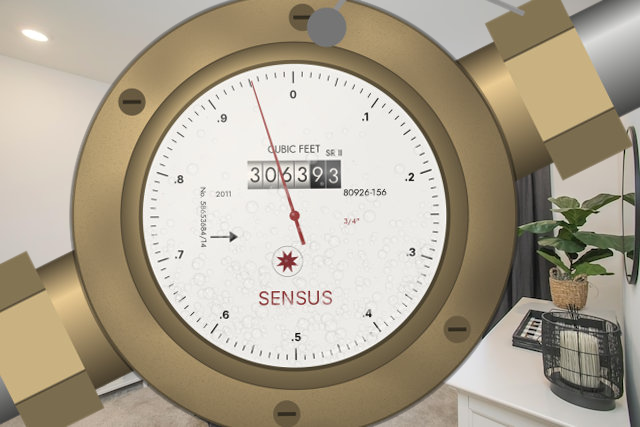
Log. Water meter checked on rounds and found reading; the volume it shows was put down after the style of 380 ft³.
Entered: 306392.95 ft³
